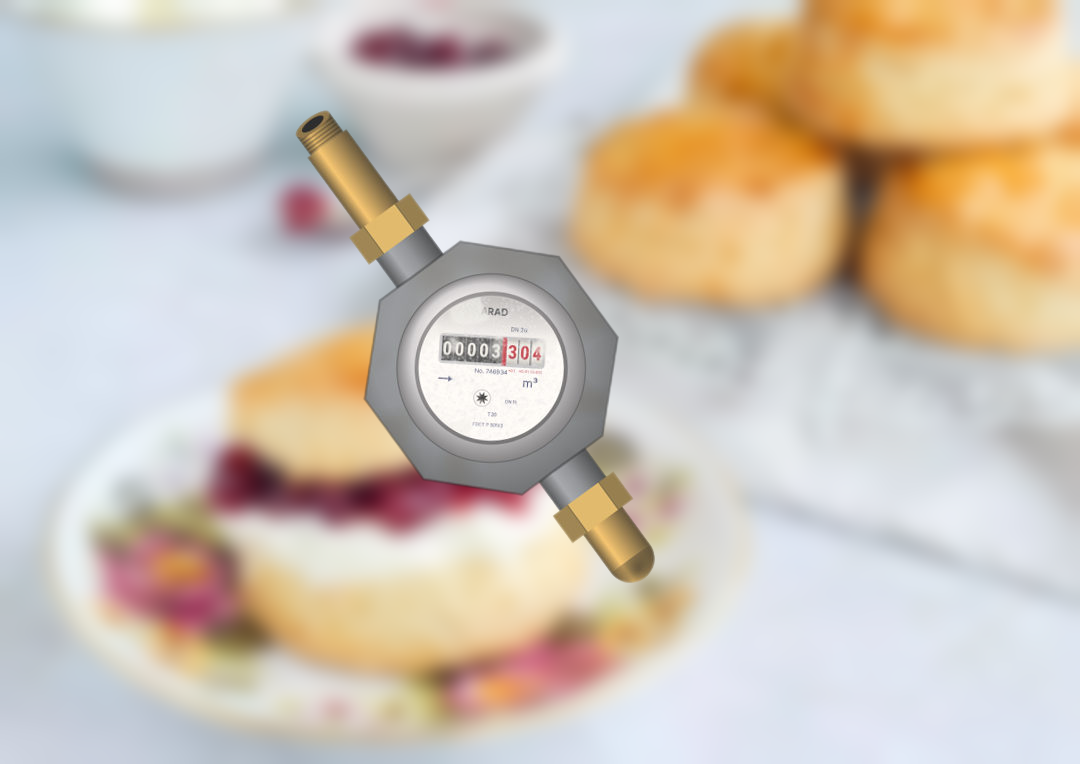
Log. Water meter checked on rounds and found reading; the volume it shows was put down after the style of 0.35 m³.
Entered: 3.304 m³
